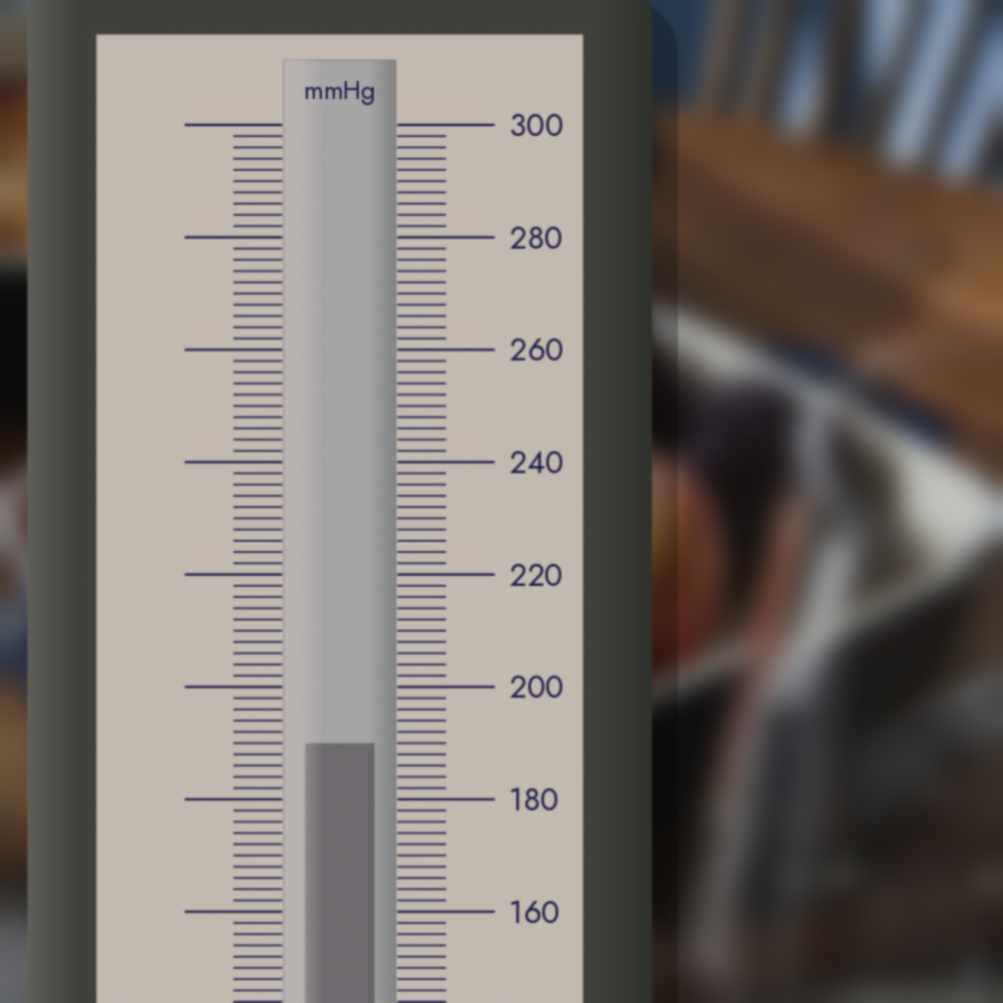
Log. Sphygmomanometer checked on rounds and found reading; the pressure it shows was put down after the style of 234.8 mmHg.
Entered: 190 mmHg
